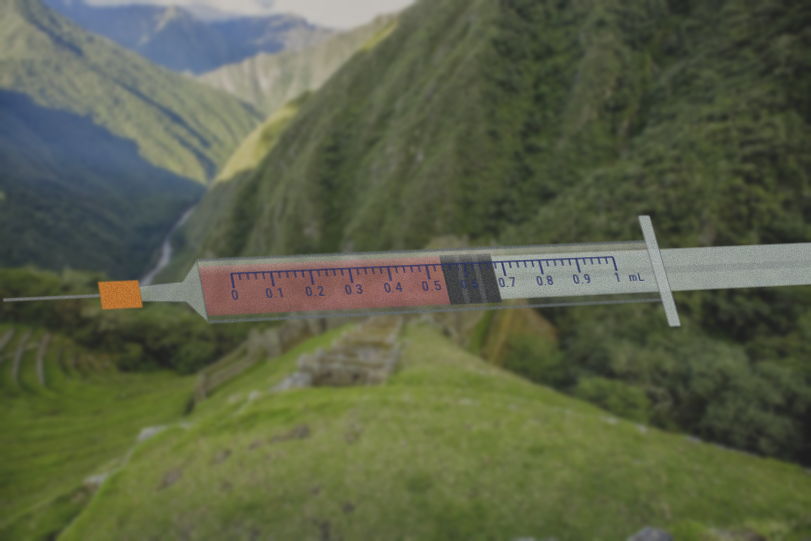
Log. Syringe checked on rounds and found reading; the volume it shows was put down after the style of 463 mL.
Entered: 0.54 mL
